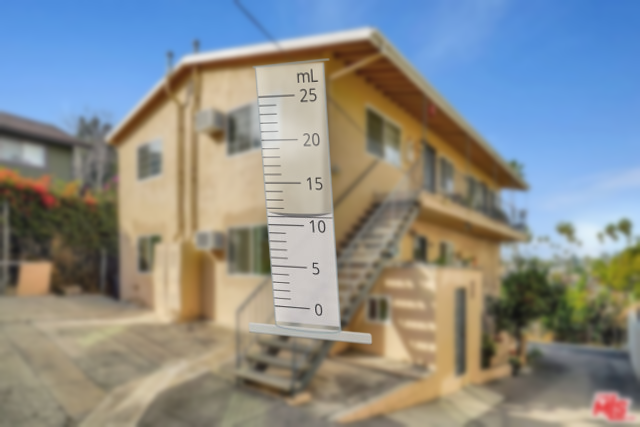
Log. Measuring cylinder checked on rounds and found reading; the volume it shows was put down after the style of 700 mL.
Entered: 11 mL
